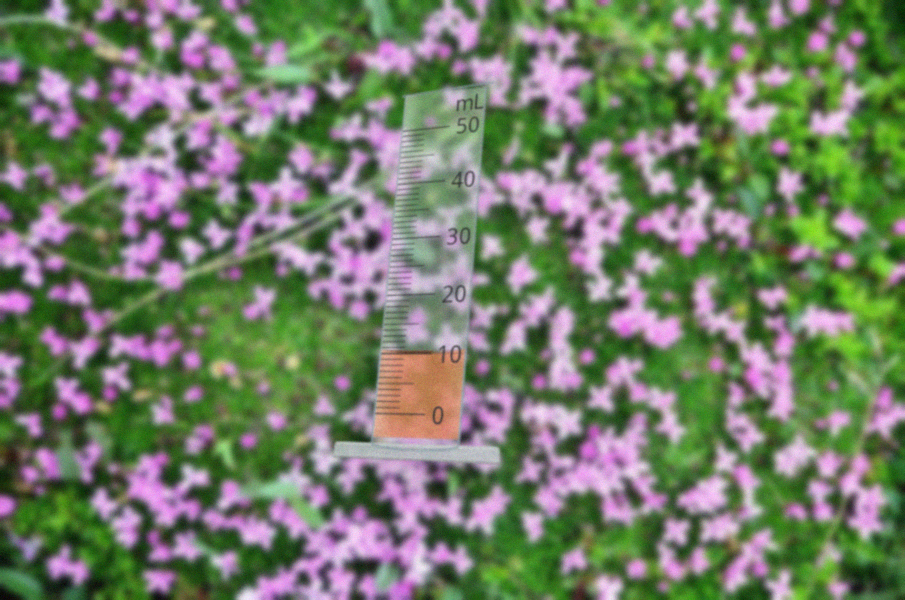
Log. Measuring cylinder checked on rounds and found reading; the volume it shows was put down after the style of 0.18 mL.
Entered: 10 mL
